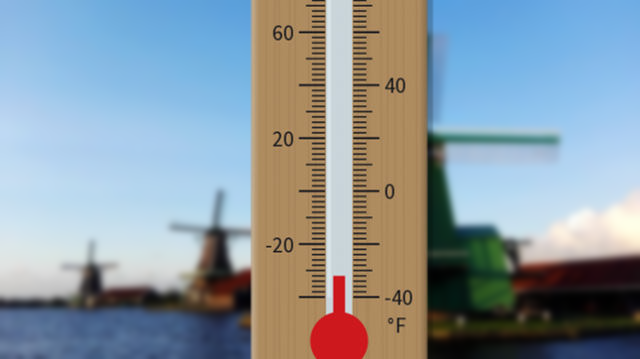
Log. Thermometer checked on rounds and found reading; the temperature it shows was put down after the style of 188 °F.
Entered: -32 °F
